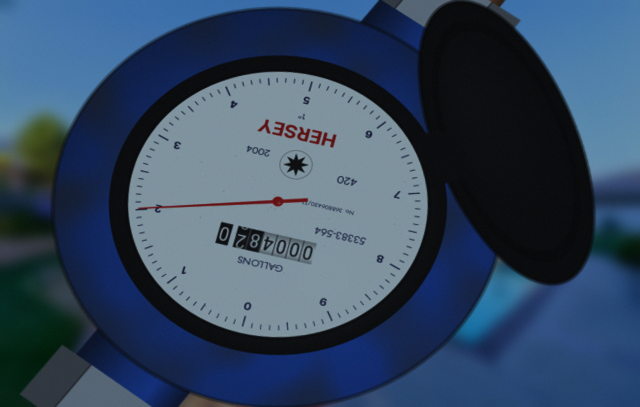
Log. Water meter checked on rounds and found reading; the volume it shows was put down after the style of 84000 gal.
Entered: 4822.0 gal
